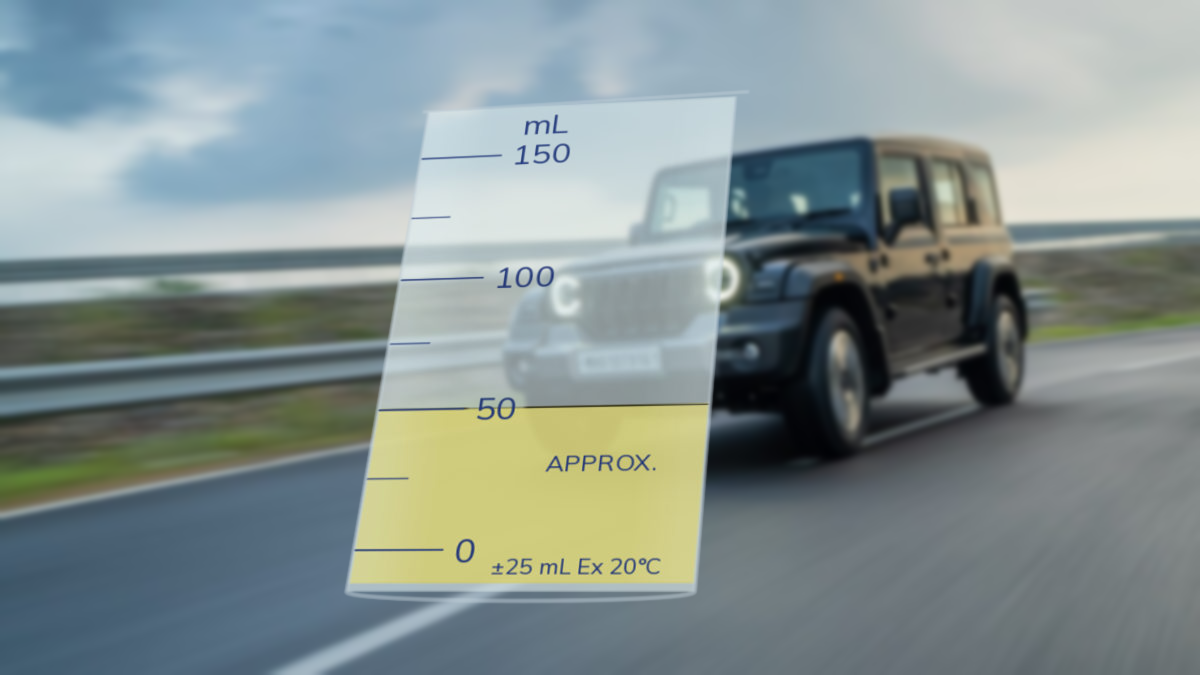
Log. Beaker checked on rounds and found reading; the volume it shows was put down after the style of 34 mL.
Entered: 50 mL
